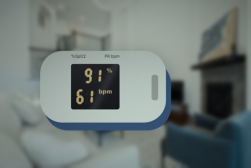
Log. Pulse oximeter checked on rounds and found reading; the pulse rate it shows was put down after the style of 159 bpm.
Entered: 61 bpm
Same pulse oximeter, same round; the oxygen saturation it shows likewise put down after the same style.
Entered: 91 %
